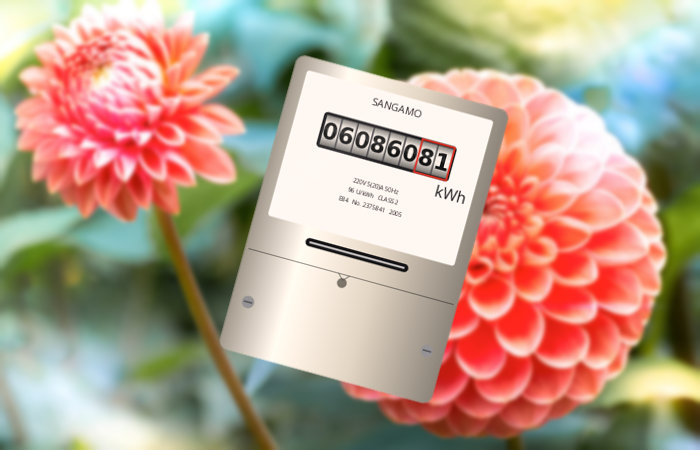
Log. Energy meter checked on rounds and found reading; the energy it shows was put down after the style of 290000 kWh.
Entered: 60860.81 kWh
